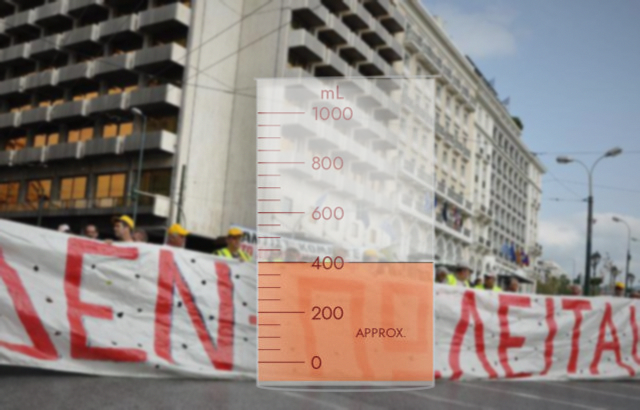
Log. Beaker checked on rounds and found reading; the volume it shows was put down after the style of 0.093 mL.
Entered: 400 mL
